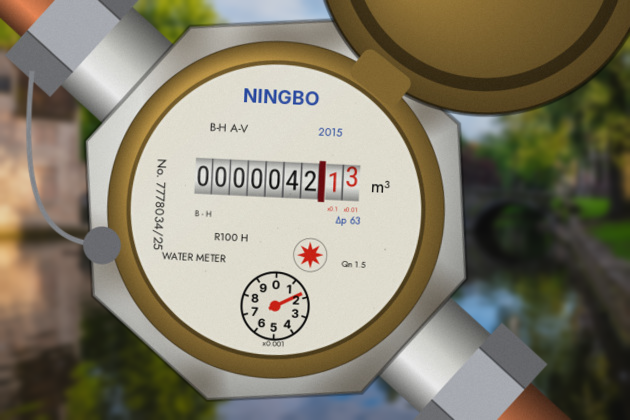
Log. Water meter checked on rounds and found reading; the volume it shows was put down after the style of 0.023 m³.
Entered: 42.131 m³
